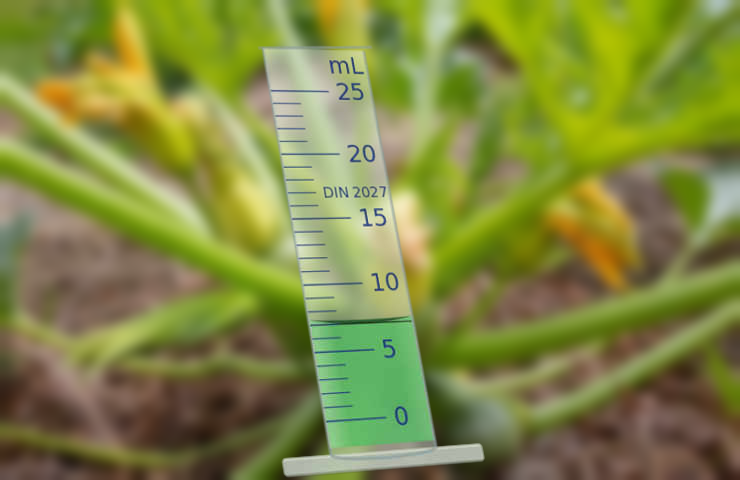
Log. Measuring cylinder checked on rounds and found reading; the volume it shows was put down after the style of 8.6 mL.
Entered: 7 mL
